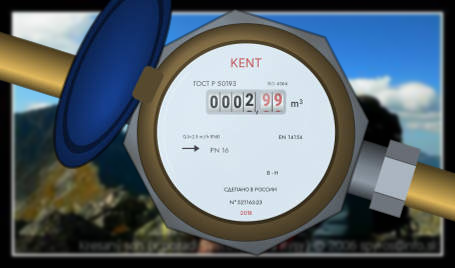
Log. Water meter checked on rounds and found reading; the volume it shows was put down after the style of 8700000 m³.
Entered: 2.99 m³
